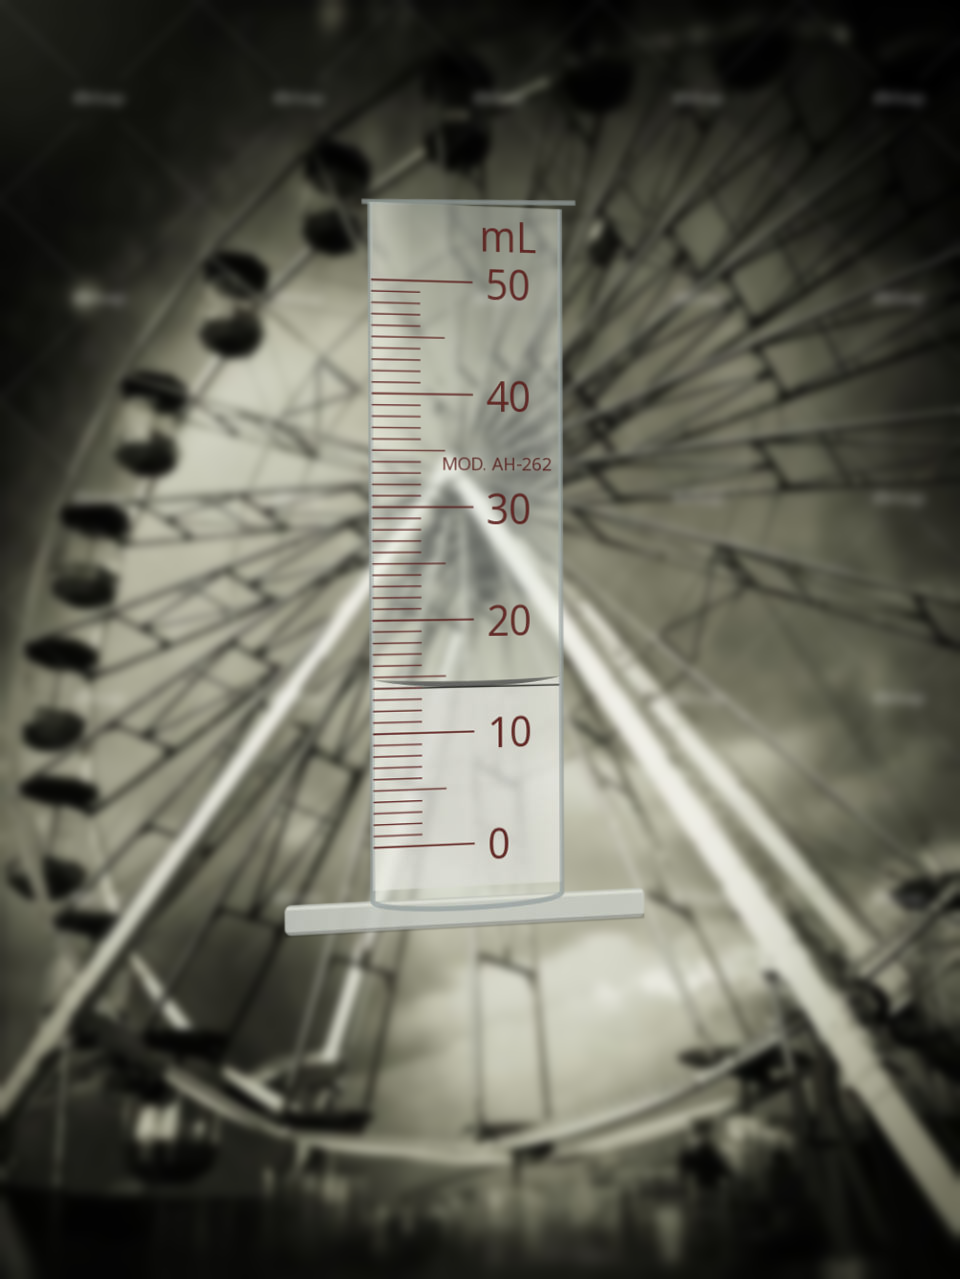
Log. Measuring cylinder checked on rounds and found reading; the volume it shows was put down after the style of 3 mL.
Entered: 14 mL
